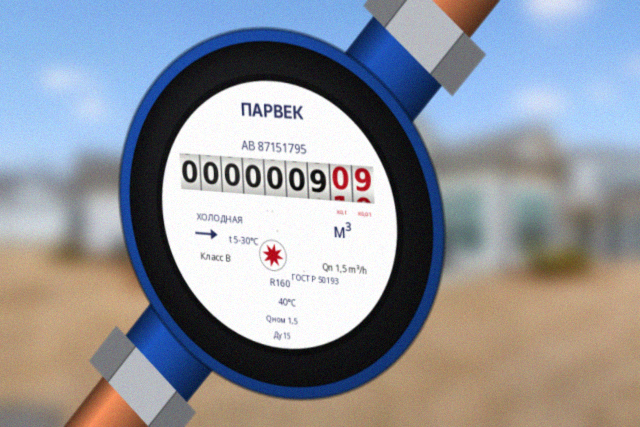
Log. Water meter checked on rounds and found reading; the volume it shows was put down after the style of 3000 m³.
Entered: 9.09 m³
